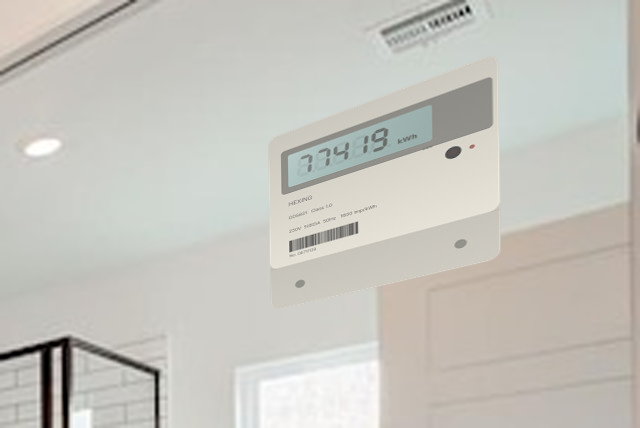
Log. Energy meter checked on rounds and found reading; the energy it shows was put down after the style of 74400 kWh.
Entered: 77419 kWh
